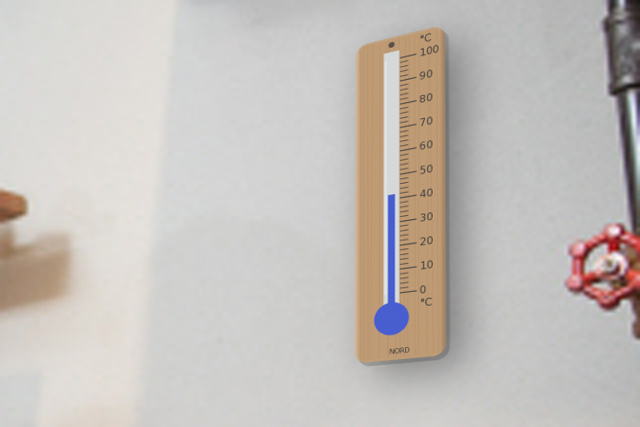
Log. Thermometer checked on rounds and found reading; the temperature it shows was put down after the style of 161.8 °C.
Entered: 42 °C
